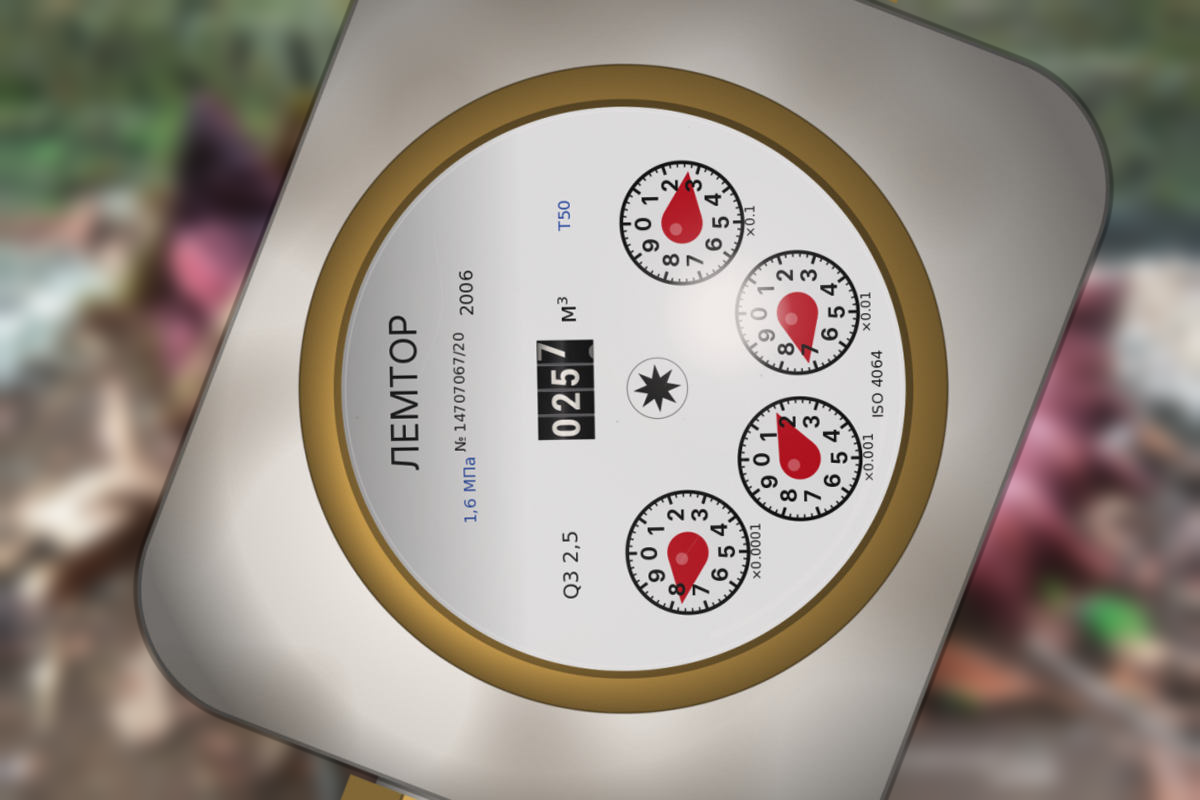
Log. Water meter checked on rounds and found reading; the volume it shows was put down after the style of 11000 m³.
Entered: 257.2717 m³
